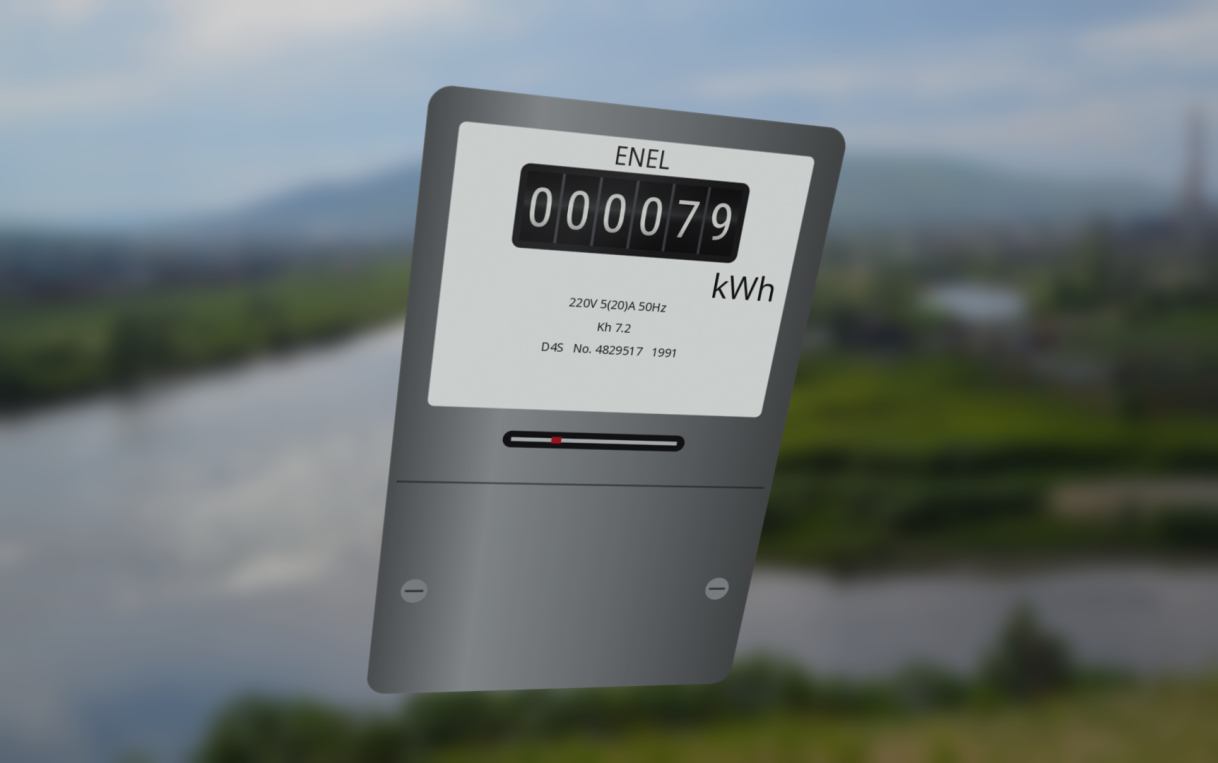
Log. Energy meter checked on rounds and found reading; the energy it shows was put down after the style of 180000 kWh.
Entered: 79 kWh
